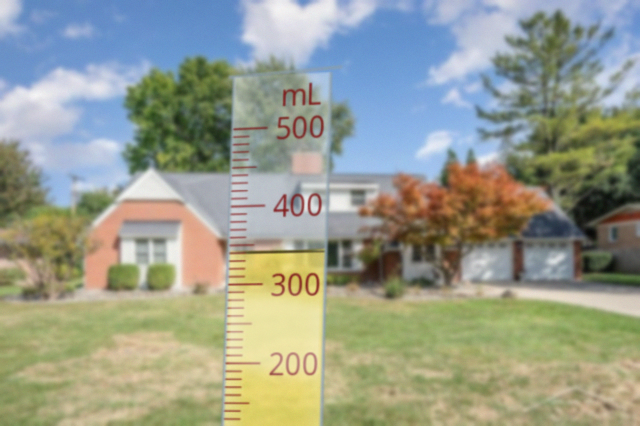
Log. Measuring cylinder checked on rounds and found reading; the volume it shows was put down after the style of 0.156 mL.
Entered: 340 mL
